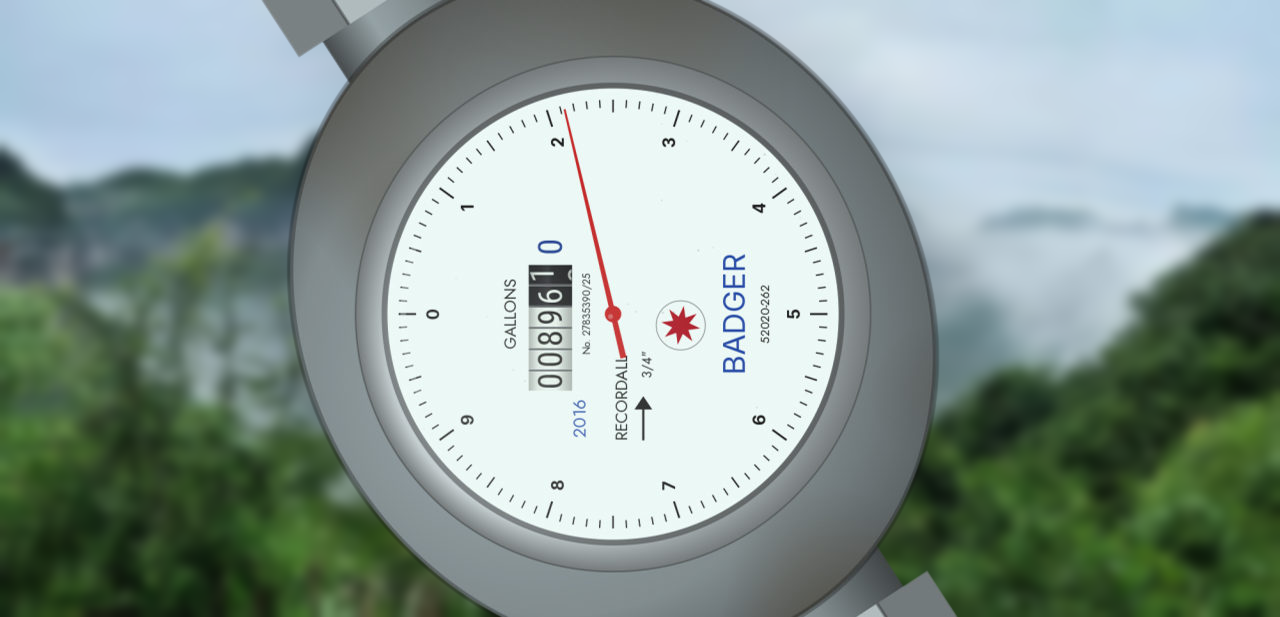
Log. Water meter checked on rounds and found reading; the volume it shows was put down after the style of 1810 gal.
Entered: 89612.1 gal
